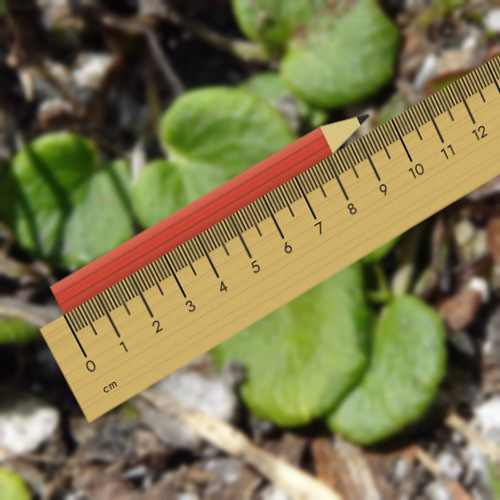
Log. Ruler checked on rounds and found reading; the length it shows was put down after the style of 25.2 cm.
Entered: 9.5 cm
